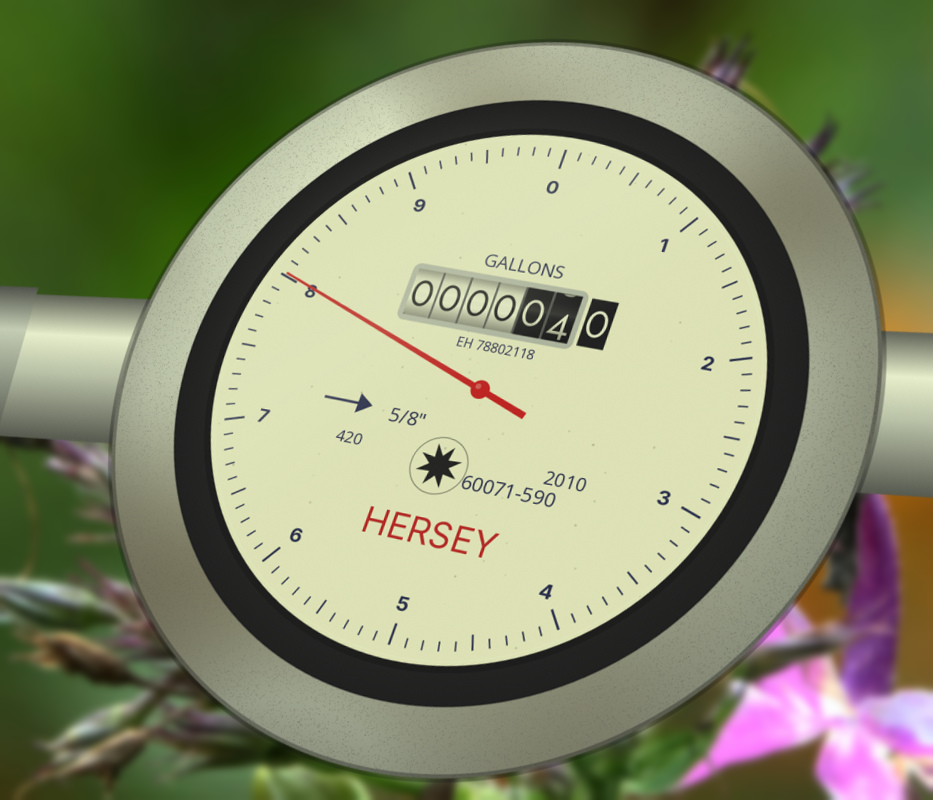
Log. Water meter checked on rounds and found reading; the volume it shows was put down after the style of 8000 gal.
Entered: 38.0 gal
